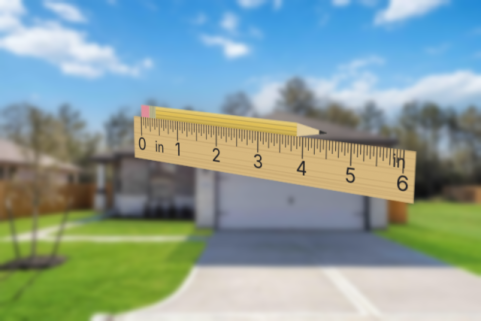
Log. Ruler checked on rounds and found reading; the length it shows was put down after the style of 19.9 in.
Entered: 4.5 in
